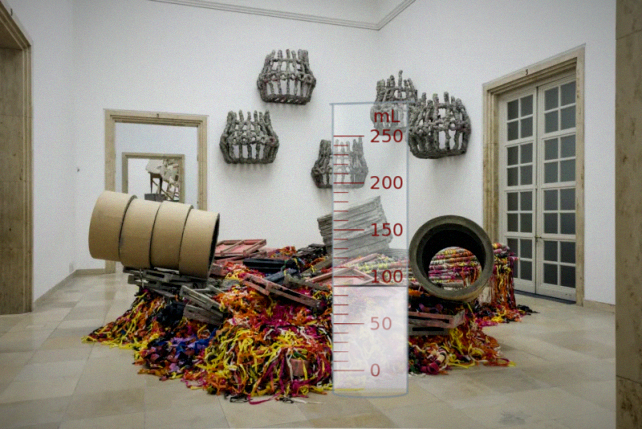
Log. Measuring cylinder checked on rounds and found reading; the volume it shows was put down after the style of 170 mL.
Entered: 90 mL
